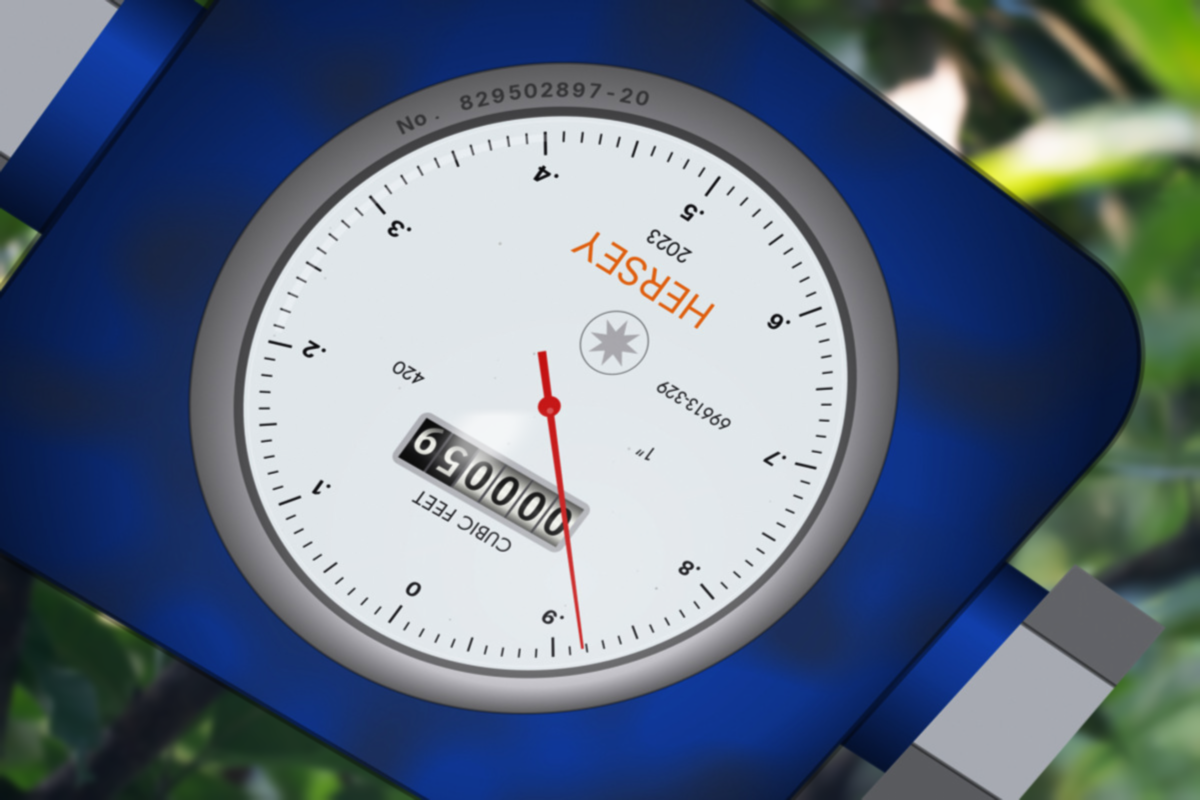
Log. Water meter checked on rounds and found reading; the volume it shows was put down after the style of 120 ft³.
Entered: 58.88 ft³
